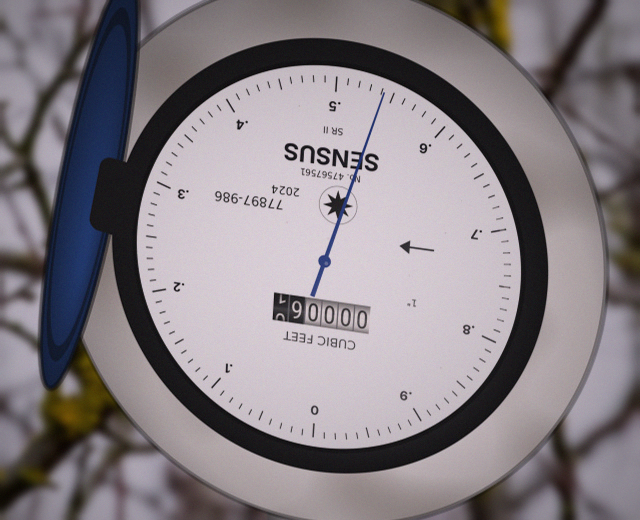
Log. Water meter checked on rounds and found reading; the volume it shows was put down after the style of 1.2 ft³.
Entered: 60.54 ft³
